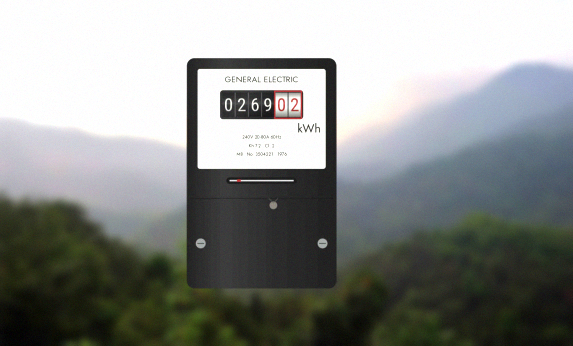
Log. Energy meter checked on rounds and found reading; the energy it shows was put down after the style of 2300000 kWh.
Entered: 269.02 kWh
